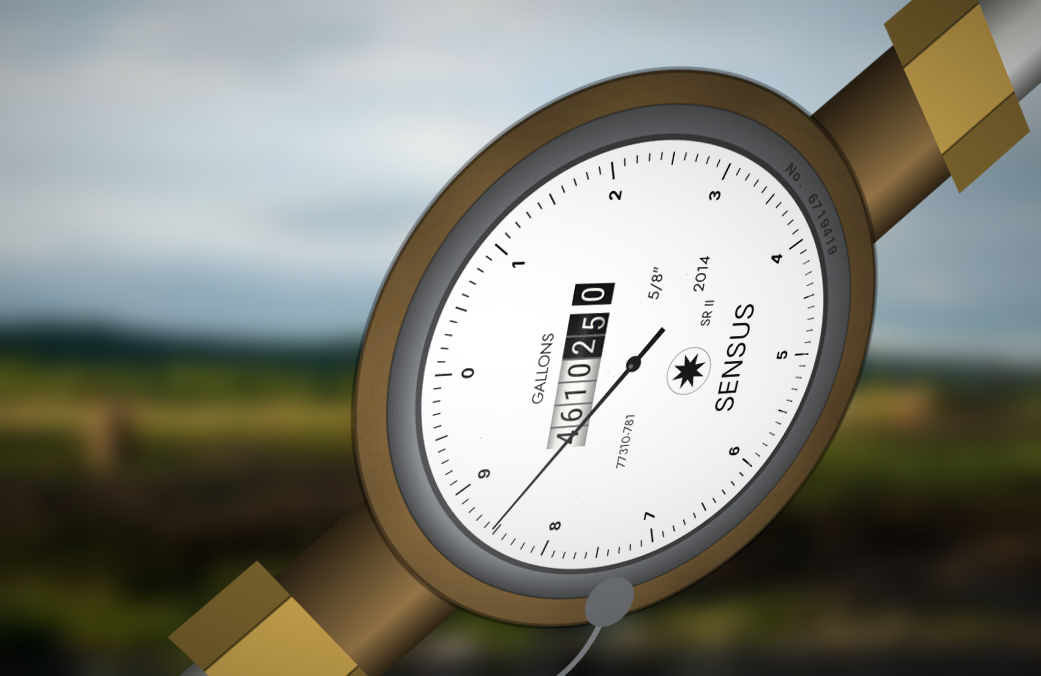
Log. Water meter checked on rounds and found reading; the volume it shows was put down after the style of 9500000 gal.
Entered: 4610248.5 gal
